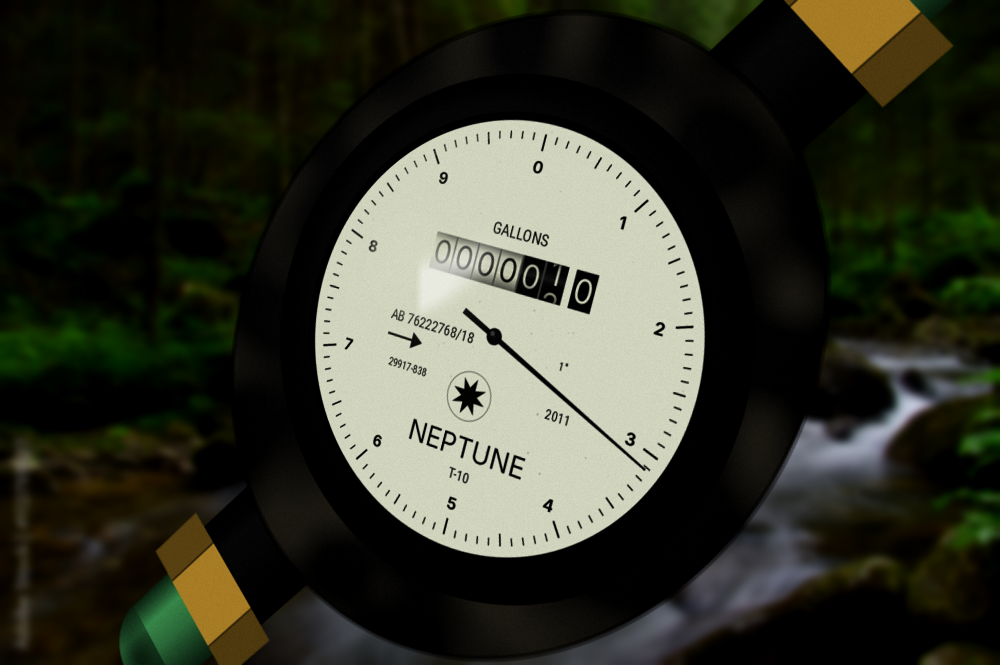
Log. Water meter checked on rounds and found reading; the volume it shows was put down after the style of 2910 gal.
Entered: 13.1 gal
